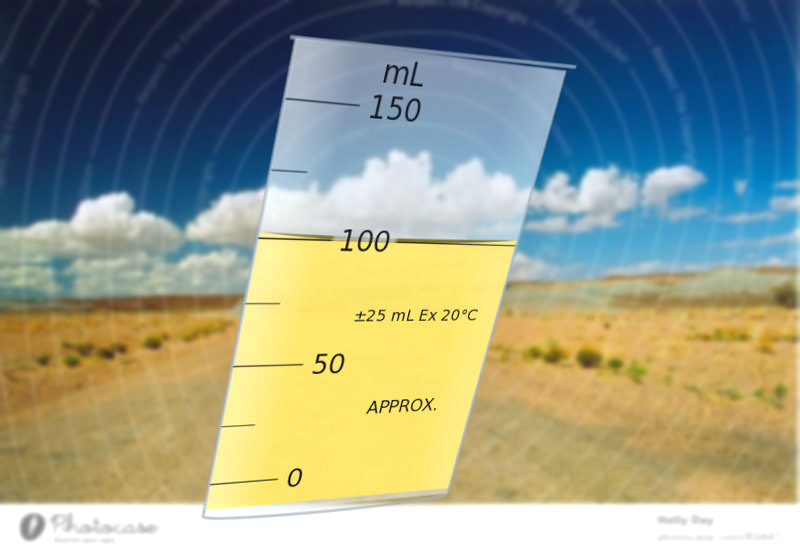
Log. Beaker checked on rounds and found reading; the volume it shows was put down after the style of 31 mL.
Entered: 100 mL
